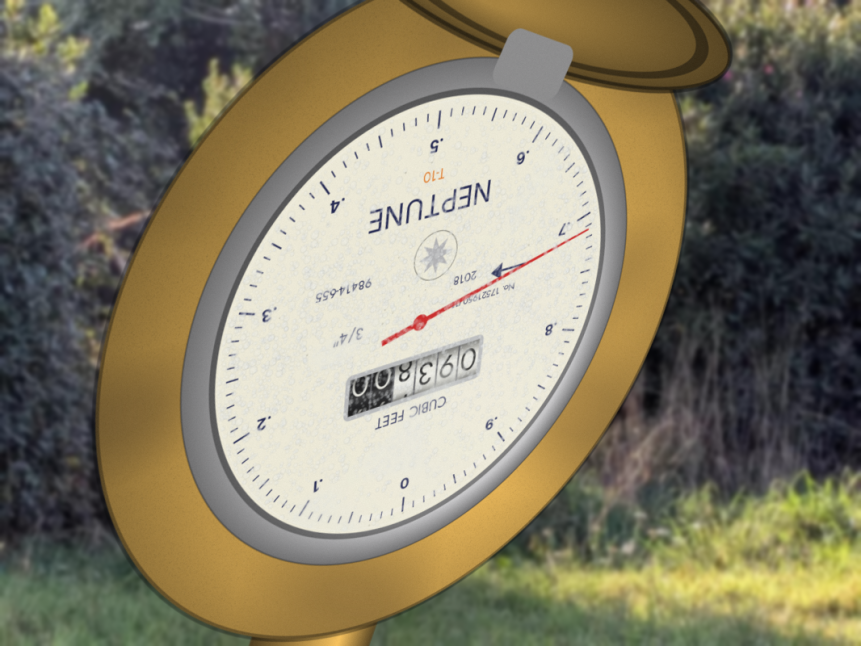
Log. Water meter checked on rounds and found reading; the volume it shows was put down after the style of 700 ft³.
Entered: 93799.71 ft³
